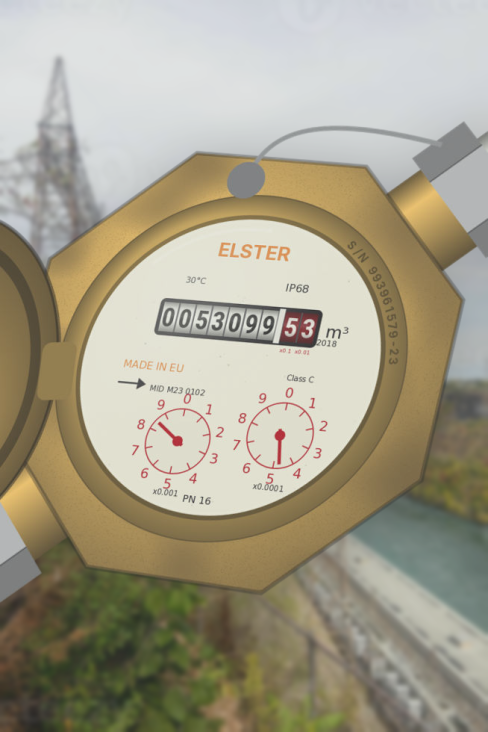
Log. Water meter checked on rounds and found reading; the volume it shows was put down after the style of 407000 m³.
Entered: 53099.5384 m³
